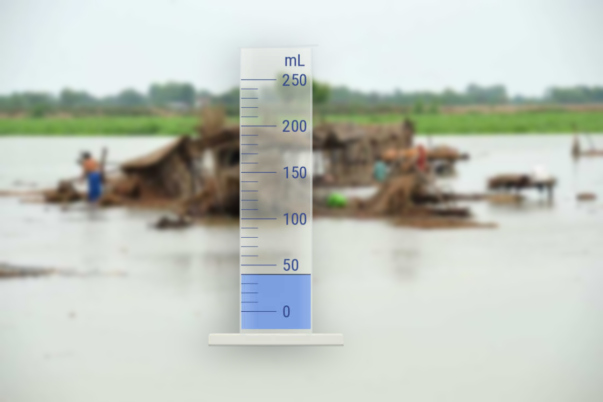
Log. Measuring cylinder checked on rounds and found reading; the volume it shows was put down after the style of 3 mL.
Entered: 40 mL
